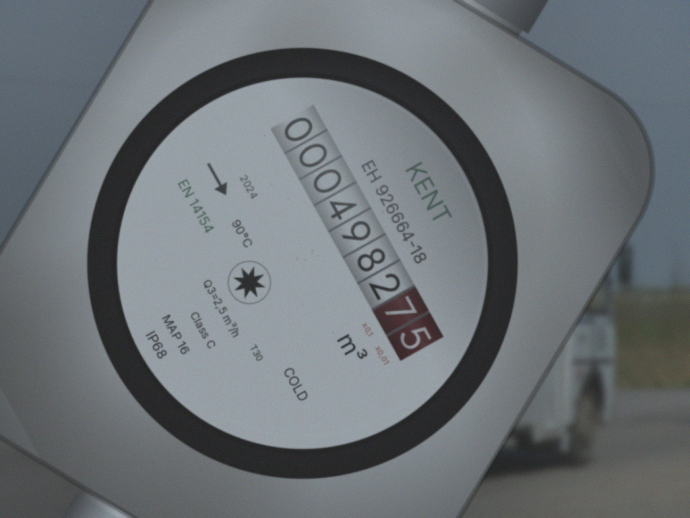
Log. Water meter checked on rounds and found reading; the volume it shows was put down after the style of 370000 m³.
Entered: 4982.75 m³
